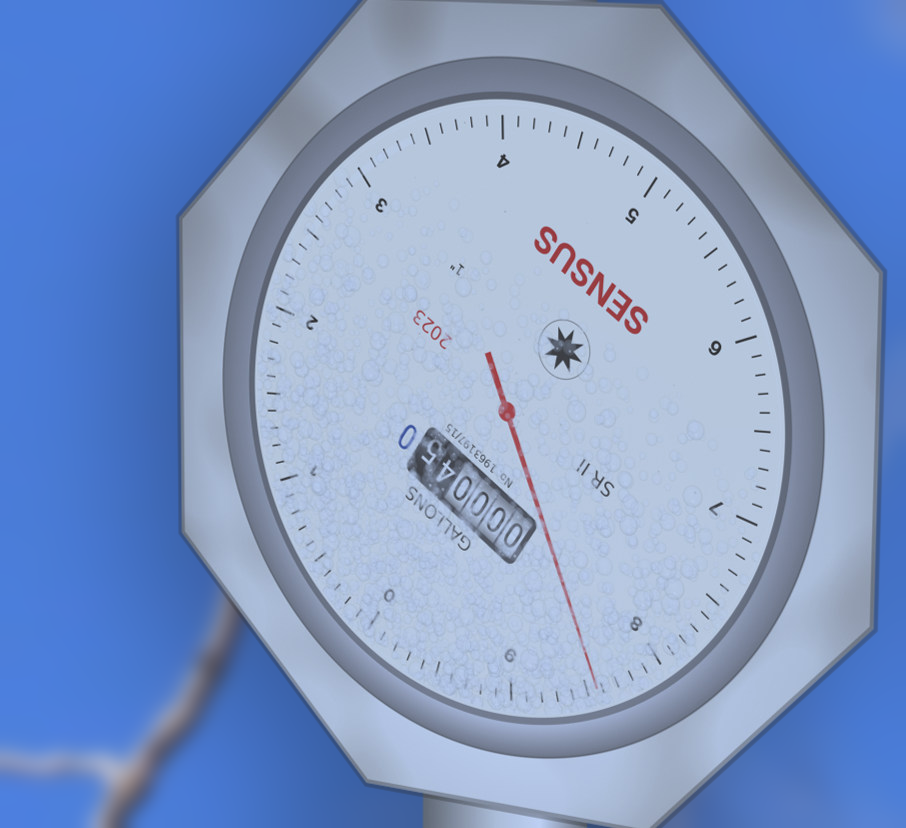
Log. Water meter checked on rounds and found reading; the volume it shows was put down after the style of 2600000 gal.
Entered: 448.4 gal
